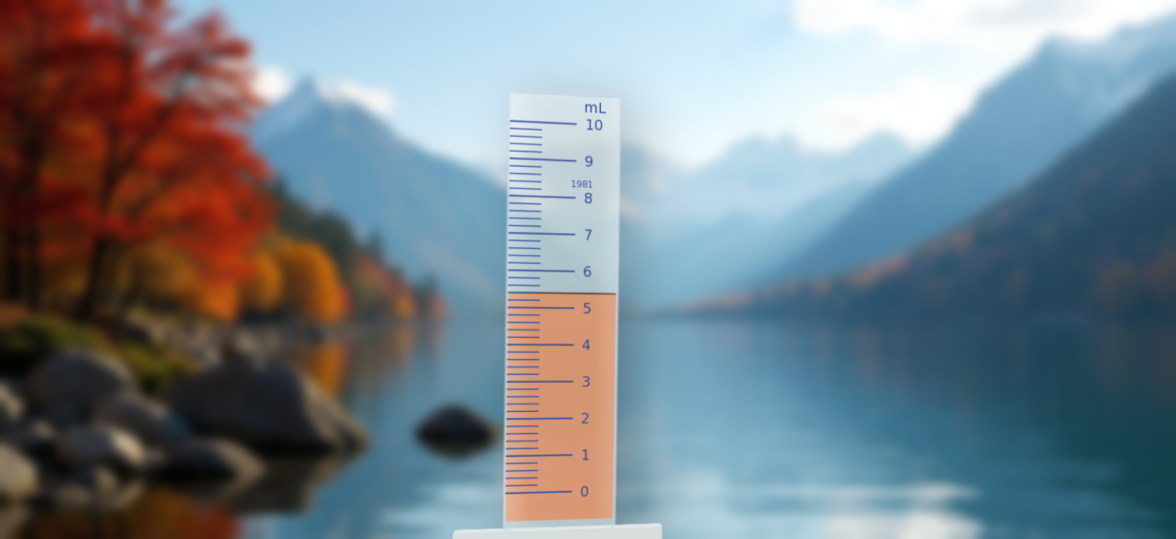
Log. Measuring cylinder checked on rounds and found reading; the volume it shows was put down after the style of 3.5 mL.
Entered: 5.4 mL
